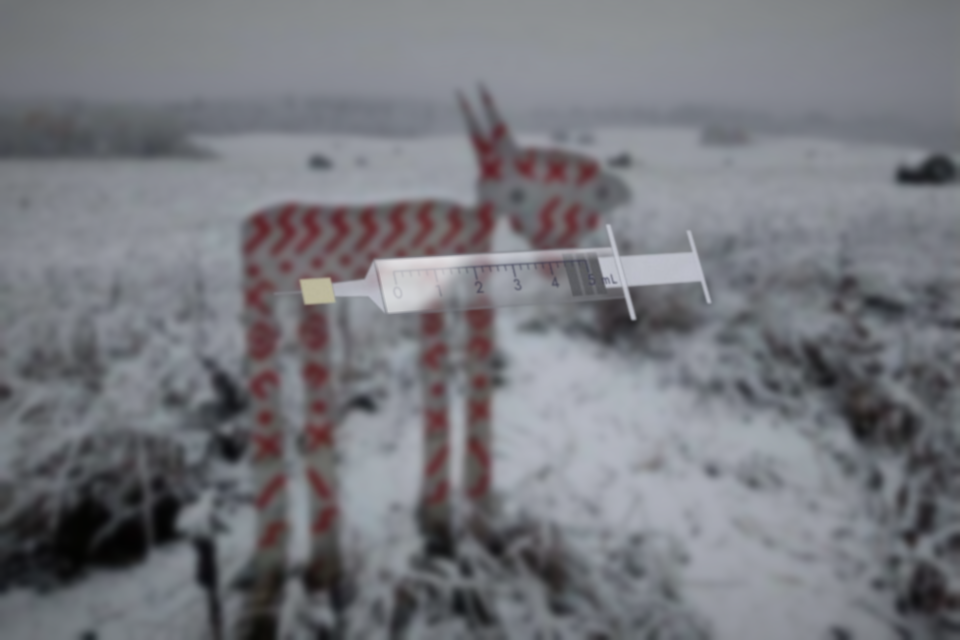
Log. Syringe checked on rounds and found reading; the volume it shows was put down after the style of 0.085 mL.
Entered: 4.4 mL
